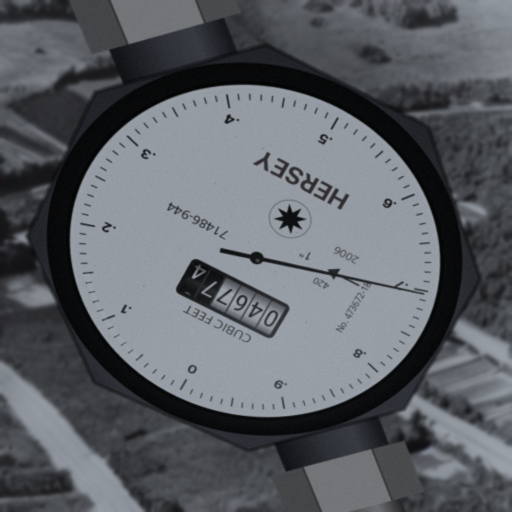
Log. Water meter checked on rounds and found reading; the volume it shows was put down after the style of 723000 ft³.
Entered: 46773.70 ft³
